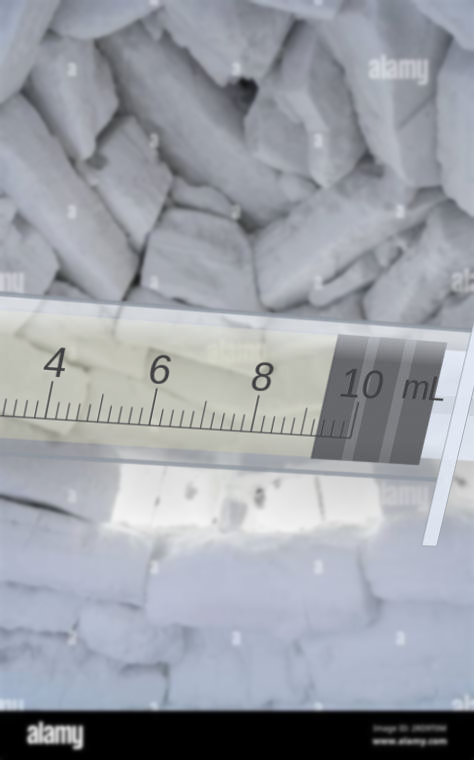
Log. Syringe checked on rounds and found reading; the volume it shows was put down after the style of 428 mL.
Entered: 9.3 mL
